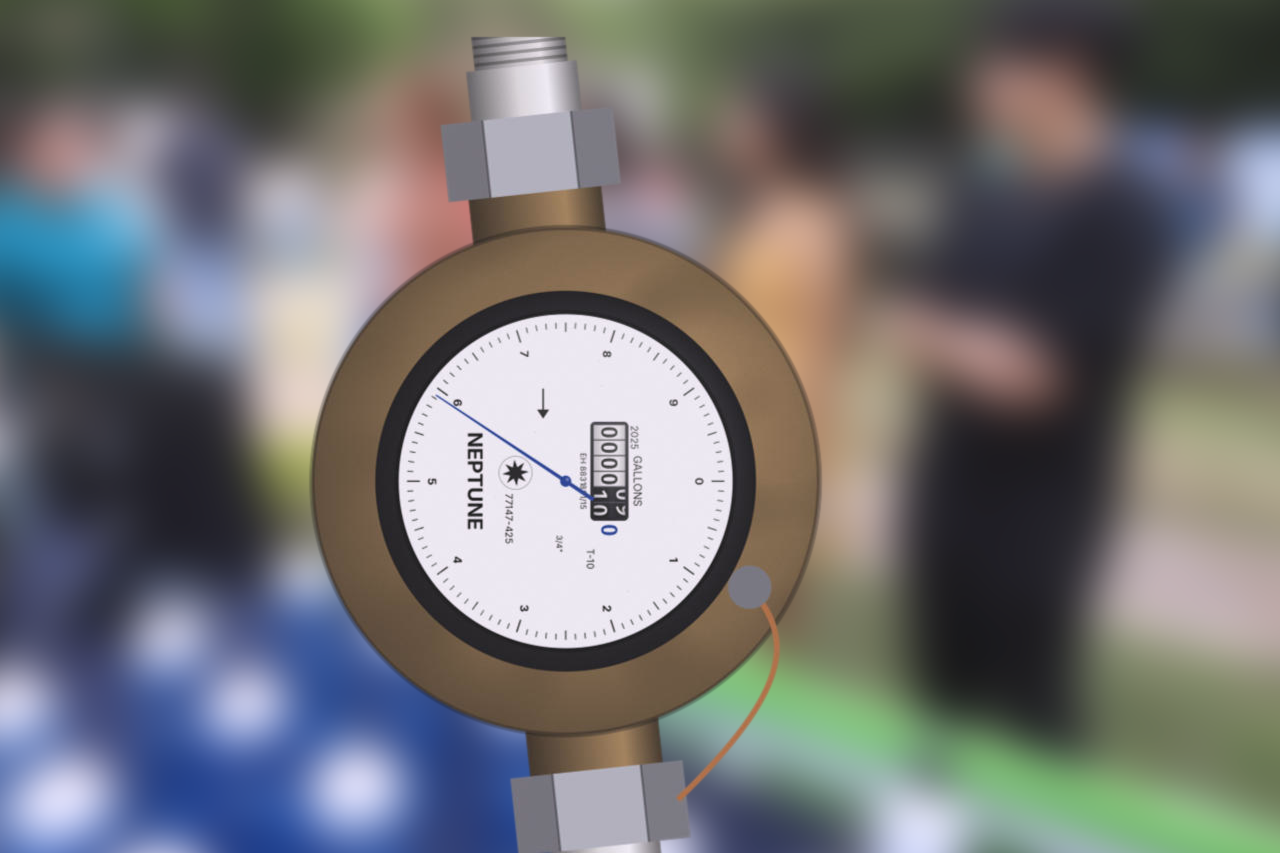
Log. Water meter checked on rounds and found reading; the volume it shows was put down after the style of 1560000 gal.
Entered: 95.9 gal
